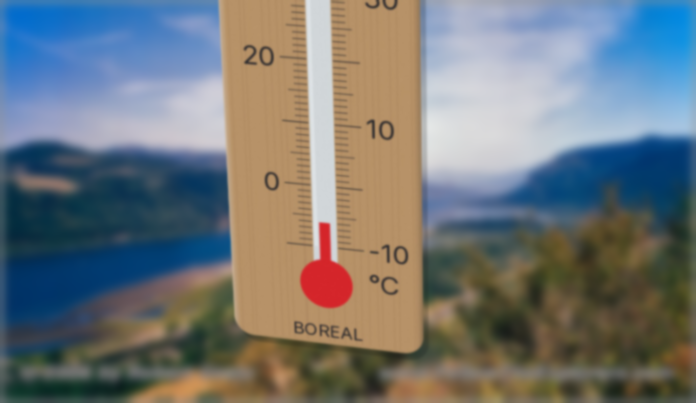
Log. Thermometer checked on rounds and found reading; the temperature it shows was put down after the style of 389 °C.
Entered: -6 °C
